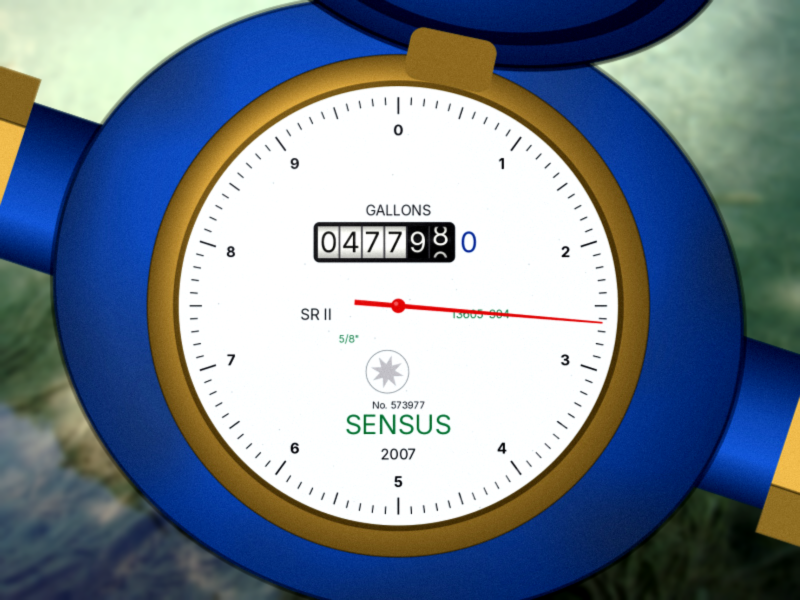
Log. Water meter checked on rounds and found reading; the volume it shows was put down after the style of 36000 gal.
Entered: 477982.6 gal
